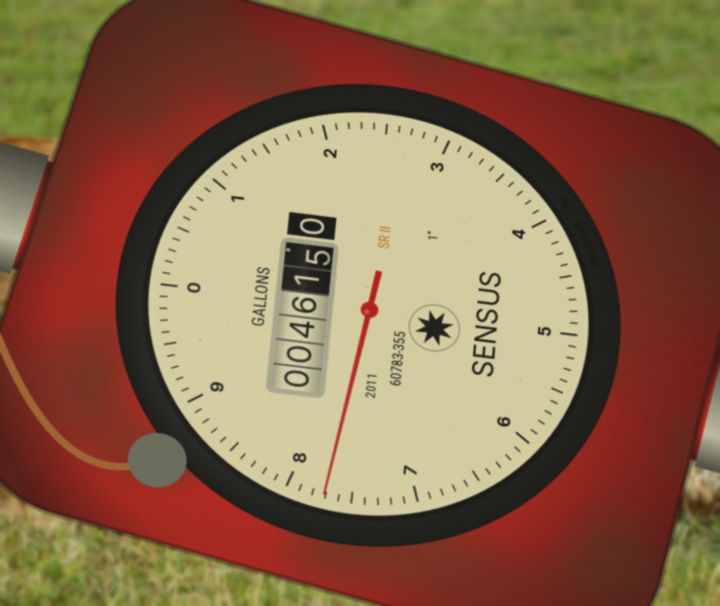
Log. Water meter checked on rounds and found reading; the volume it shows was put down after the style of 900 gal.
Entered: 46147.7 gal
